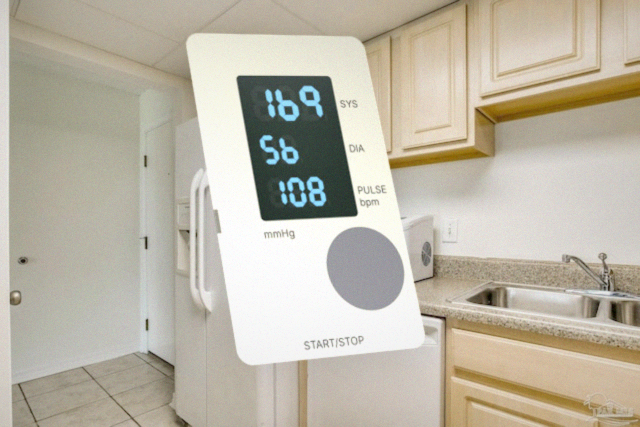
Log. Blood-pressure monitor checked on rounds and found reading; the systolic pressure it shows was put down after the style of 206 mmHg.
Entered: 169 mmHg
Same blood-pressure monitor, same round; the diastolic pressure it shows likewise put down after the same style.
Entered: 56 mmHg
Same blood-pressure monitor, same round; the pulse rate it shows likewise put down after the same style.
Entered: 108 bpm
